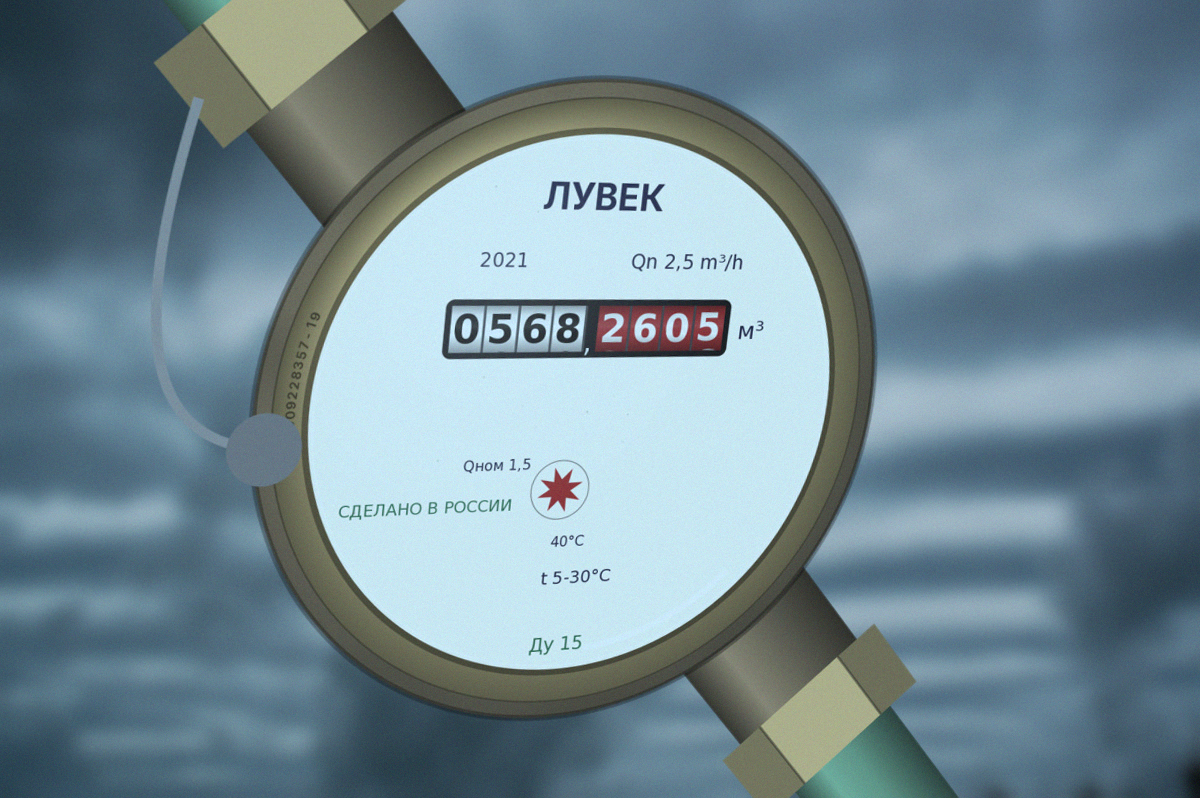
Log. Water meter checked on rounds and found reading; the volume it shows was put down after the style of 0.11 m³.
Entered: 568.2605 m³
